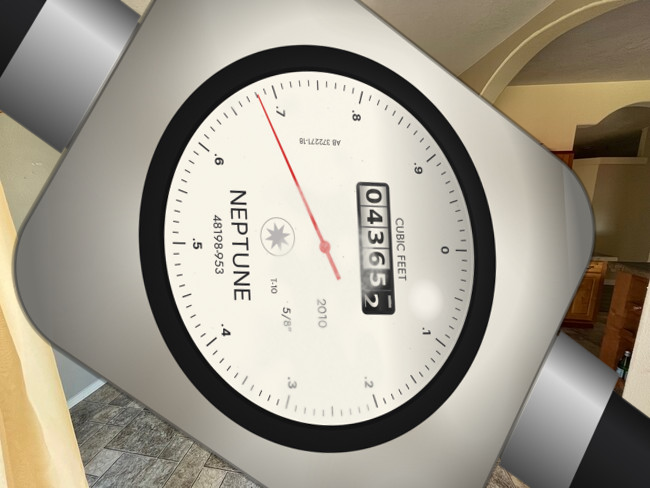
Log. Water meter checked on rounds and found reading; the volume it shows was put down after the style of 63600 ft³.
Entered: 43651.68 ft³
